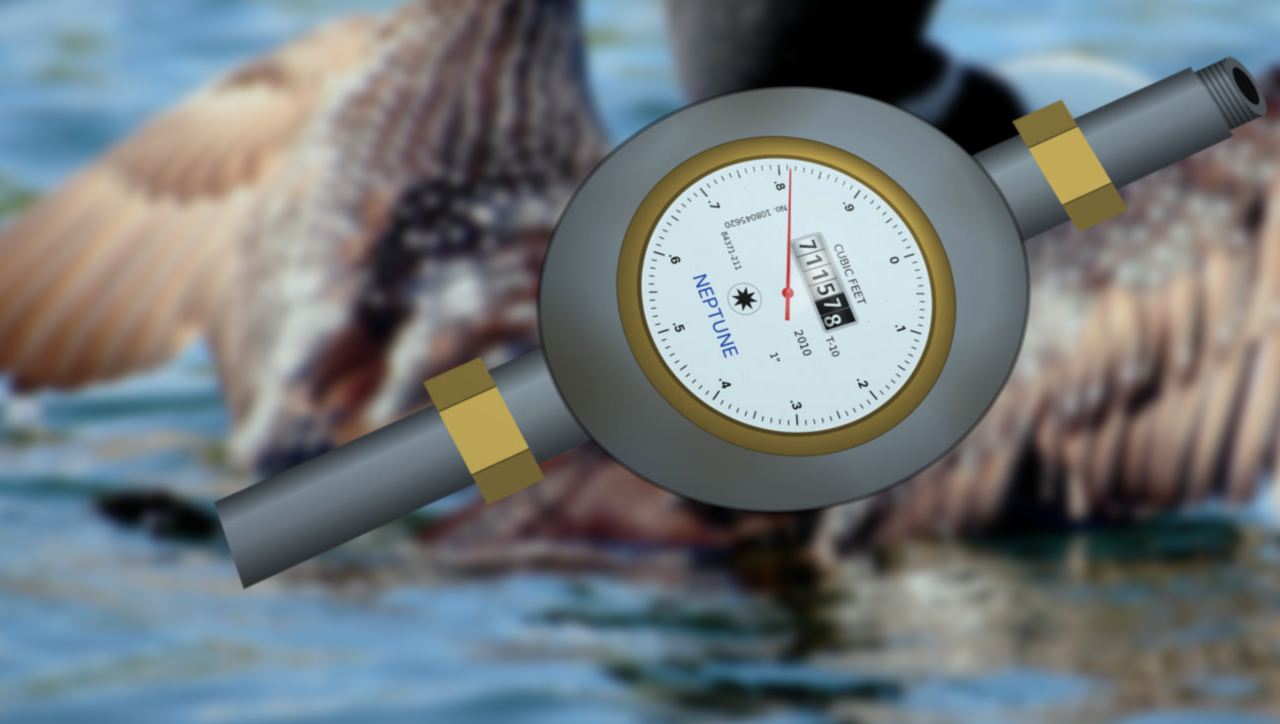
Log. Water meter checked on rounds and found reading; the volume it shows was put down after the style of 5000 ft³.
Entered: 711577.81 ft³
